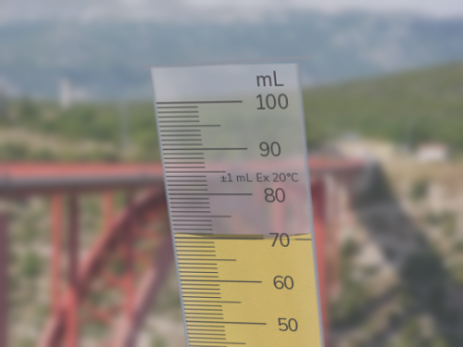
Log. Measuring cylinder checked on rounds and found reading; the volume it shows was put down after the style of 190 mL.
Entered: 70 mL
